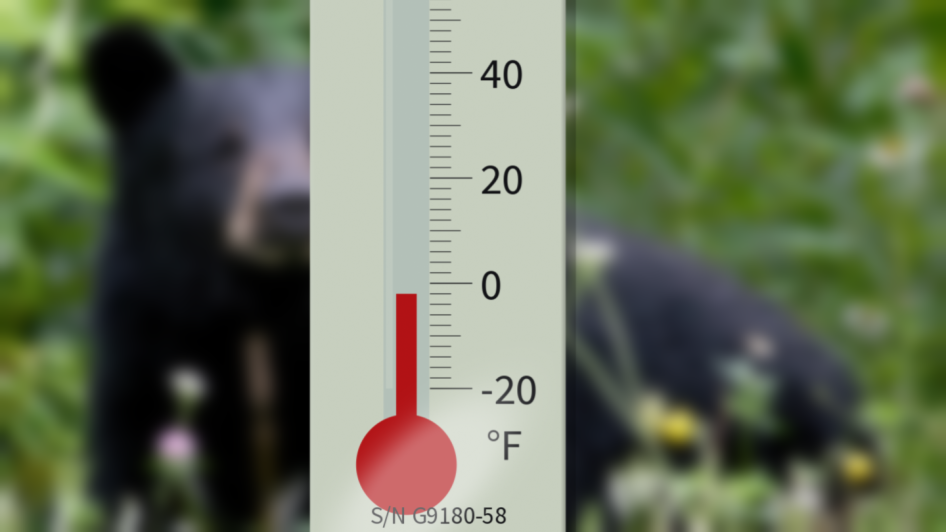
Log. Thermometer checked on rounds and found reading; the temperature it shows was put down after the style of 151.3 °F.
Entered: -2 °F
